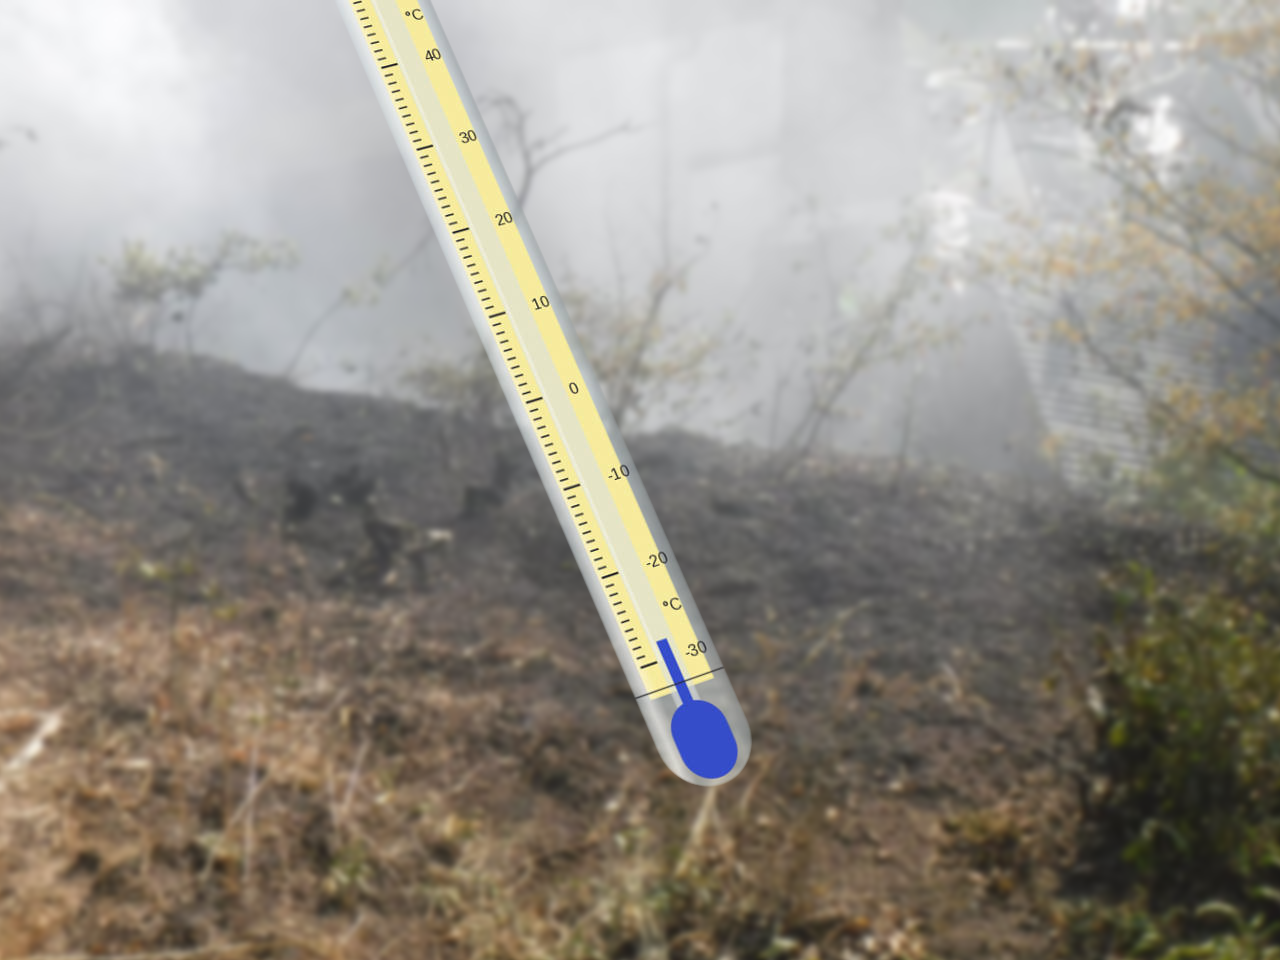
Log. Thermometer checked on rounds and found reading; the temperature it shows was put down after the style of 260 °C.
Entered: -28 °C
